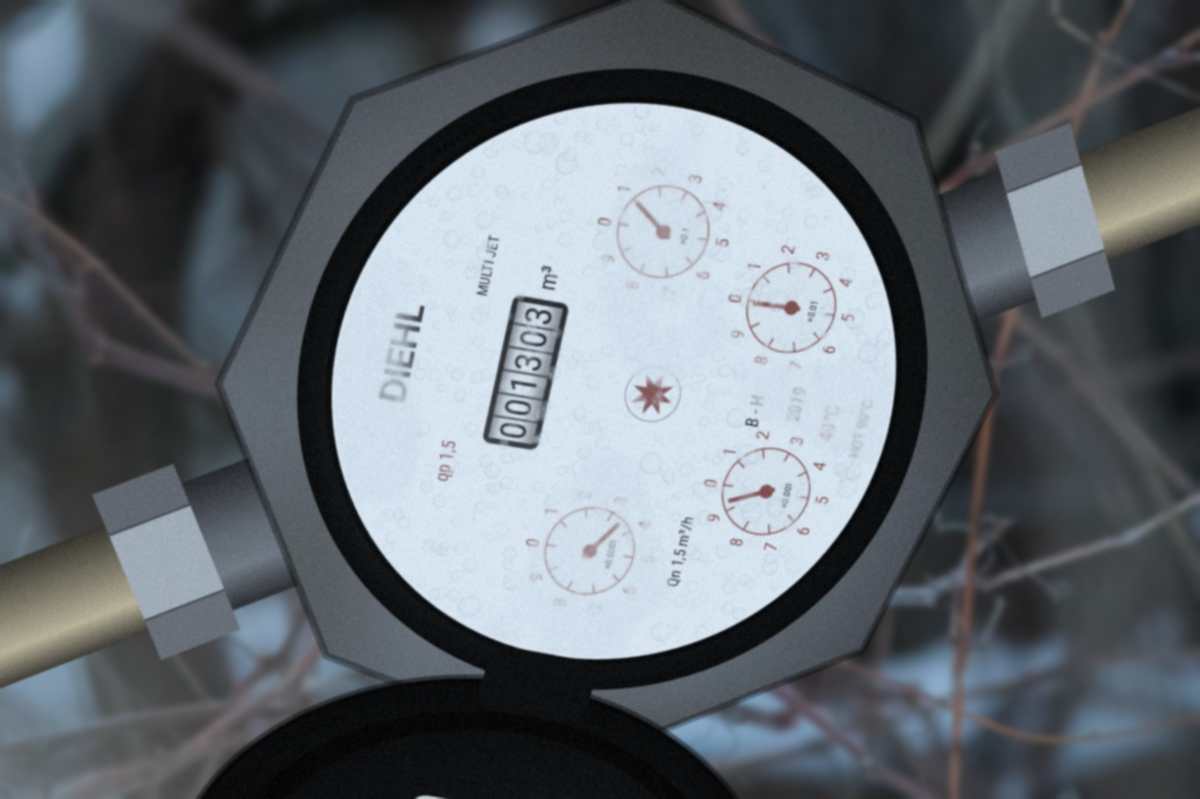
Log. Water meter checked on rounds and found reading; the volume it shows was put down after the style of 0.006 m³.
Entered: 1303.0993 m³
